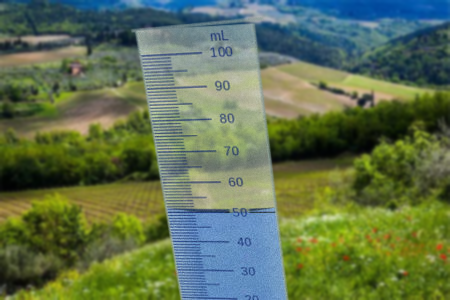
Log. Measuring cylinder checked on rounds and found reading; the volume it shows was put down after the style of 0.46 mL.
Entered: 50 mL
